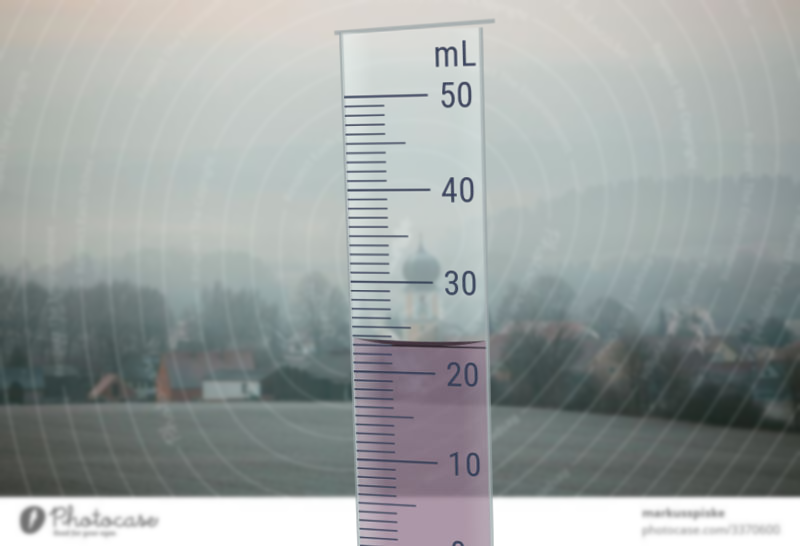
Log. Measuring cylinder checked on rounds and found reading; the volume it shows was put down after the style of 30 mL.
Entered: 23 mL
